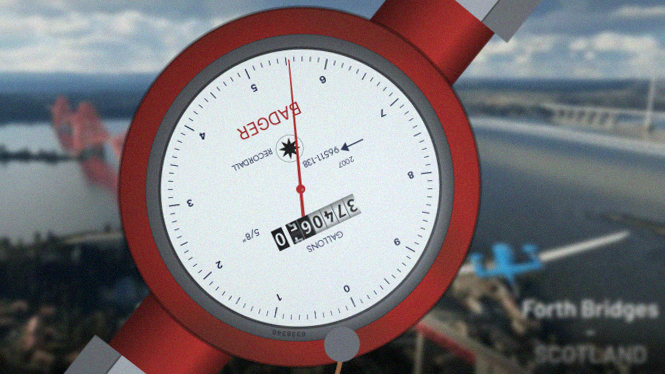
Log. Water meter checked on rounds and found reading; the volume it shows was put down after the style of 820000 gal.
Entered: 3740645.5 gal
